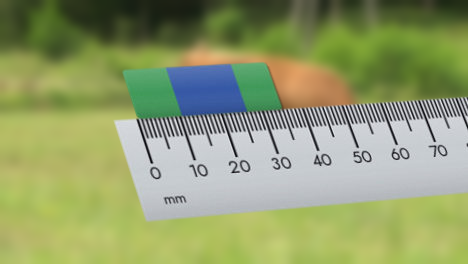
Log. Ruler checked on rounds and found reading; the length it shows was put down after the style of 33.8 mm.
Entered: 35 mm
